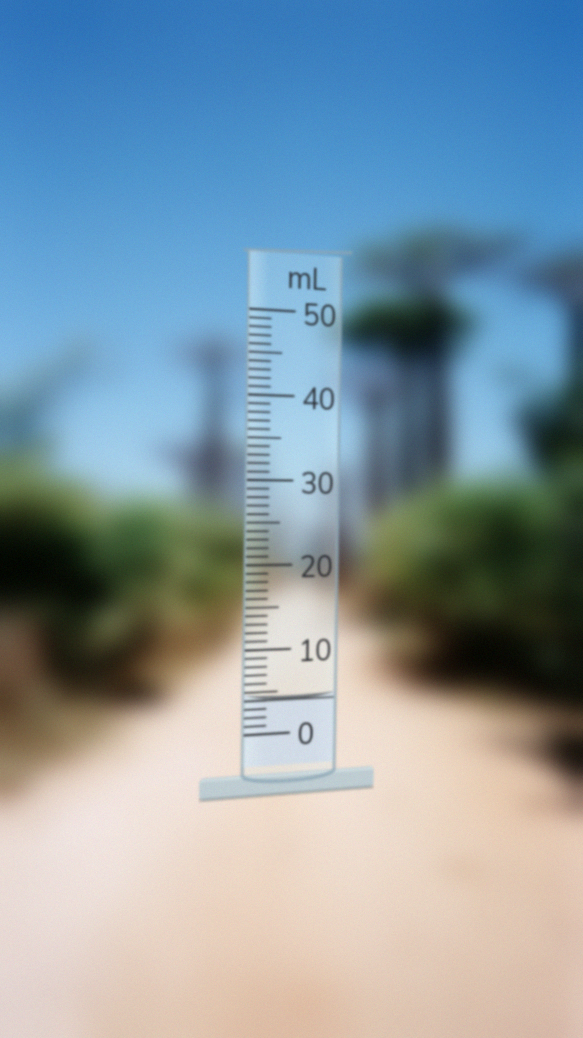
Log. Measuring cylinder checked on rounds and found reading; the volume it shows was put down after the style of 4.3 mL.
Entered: 4 mL
